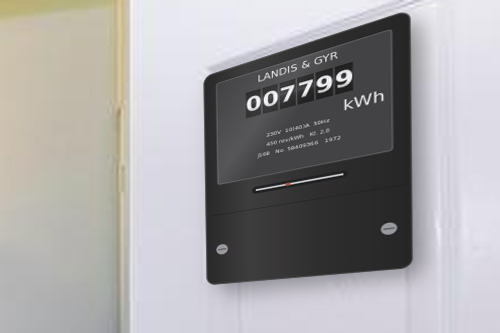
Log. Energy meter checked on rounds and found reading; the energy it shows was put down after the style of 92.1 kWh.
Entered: 7799 kWh
